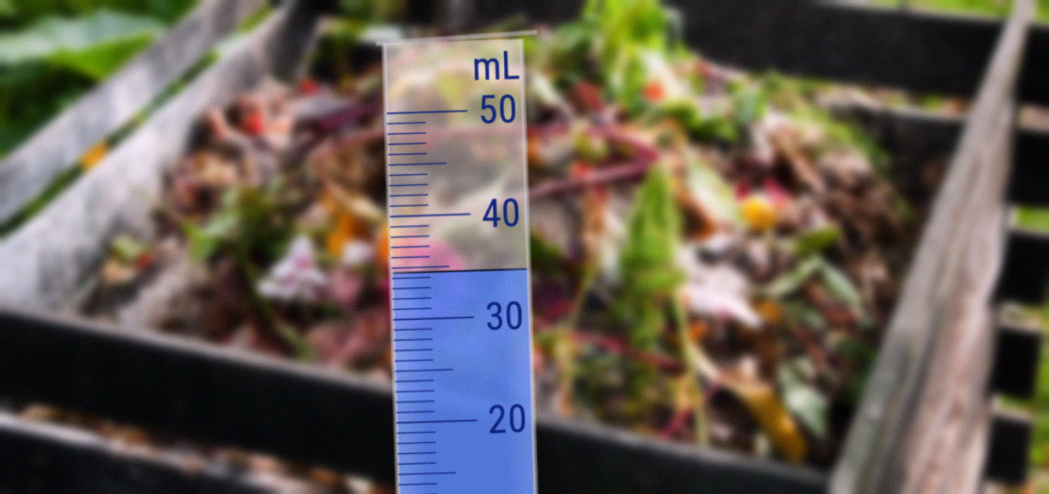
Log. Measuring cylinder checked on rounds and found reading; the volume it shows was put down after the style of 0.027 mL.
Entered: 34.5 mL
